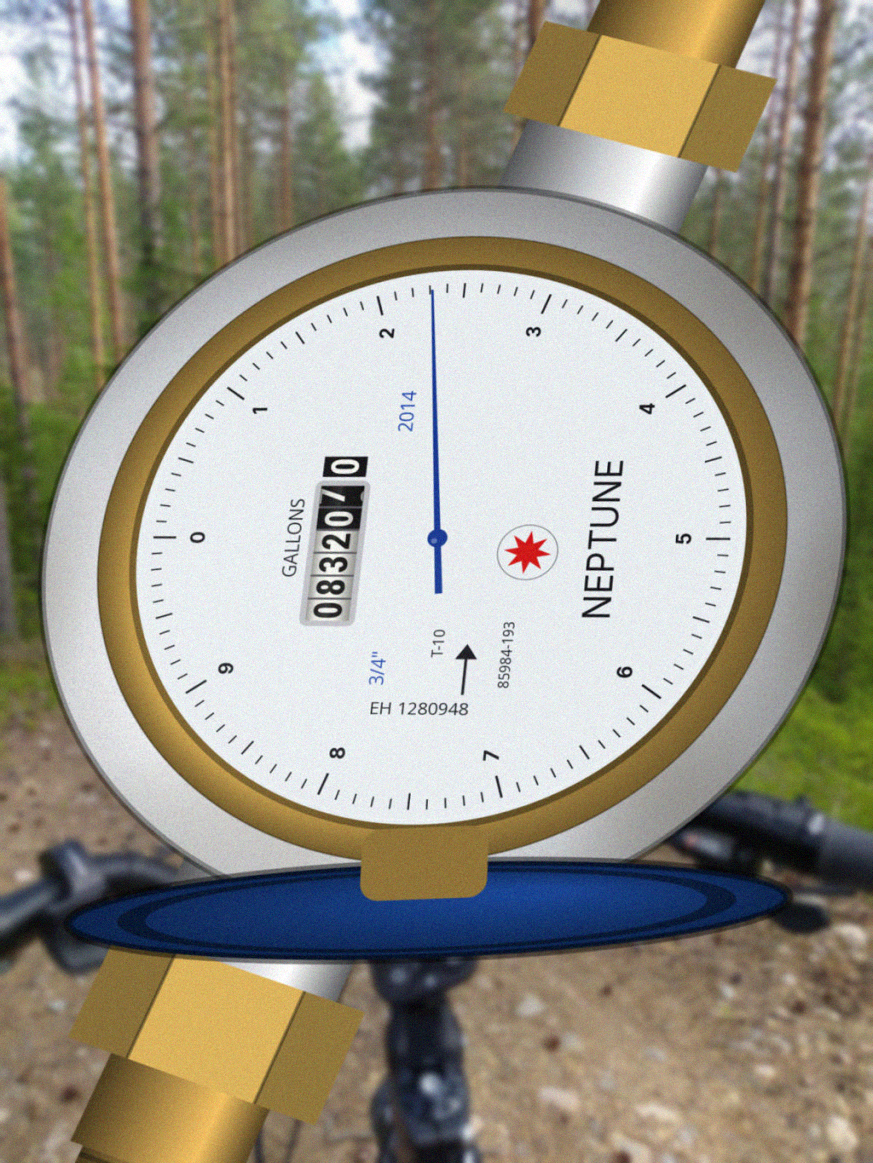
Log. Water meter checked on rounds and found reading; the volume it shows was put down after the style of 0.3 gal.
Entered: 832072.3 gal
